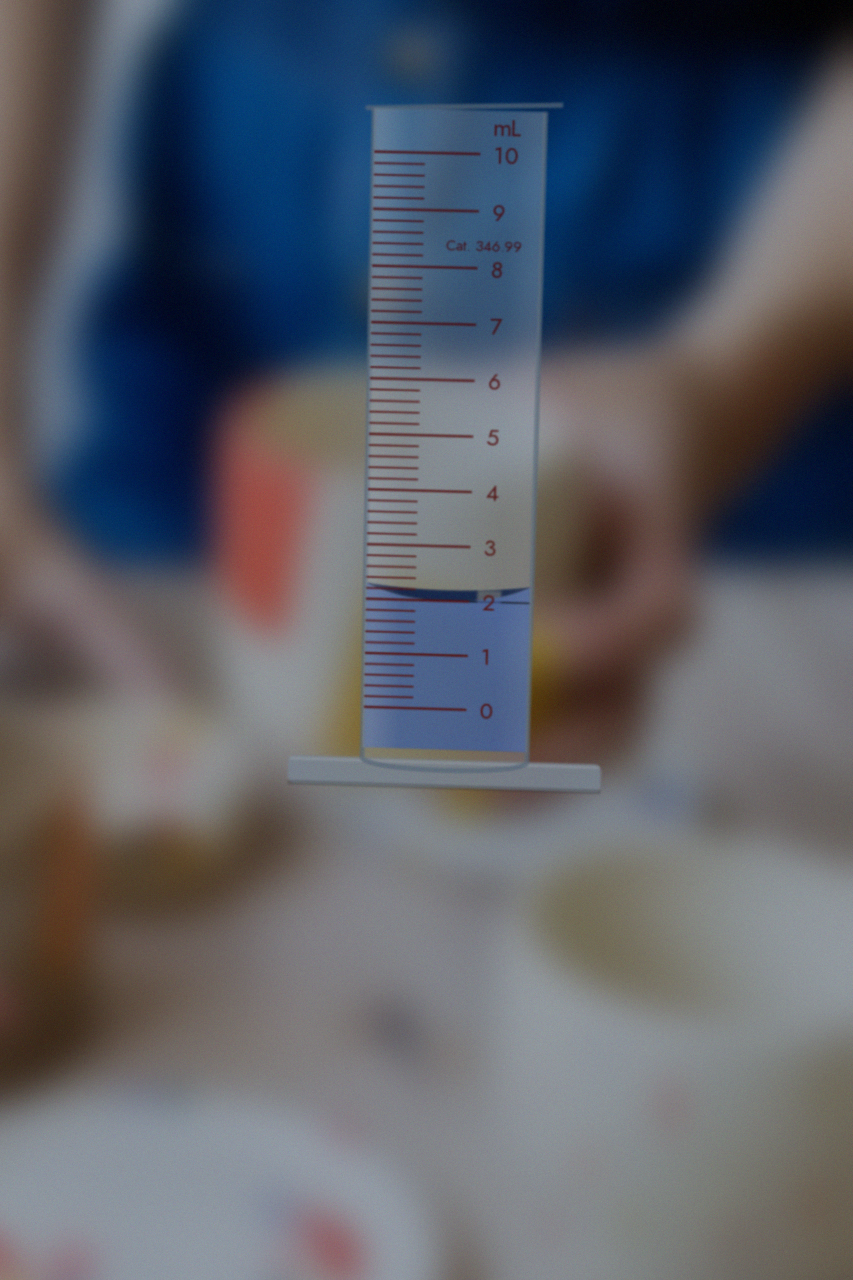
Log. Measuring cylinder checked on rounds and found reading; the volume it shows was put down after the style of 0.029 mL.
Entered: 2 mL
